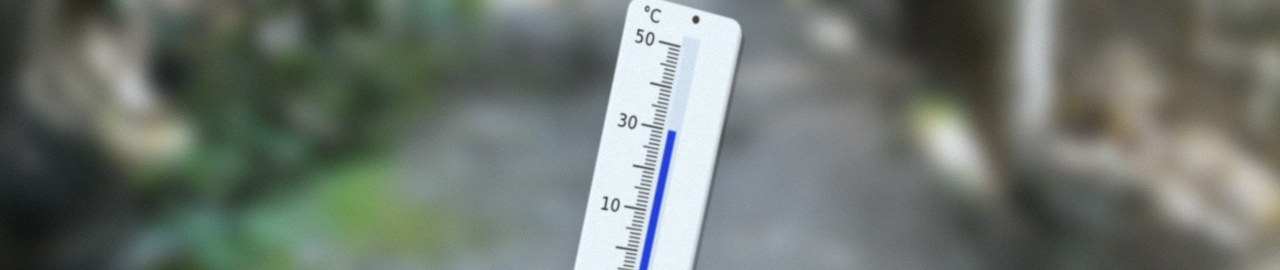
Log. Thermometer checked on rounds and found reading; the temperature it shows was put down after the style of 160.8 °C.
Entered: 30 °C
